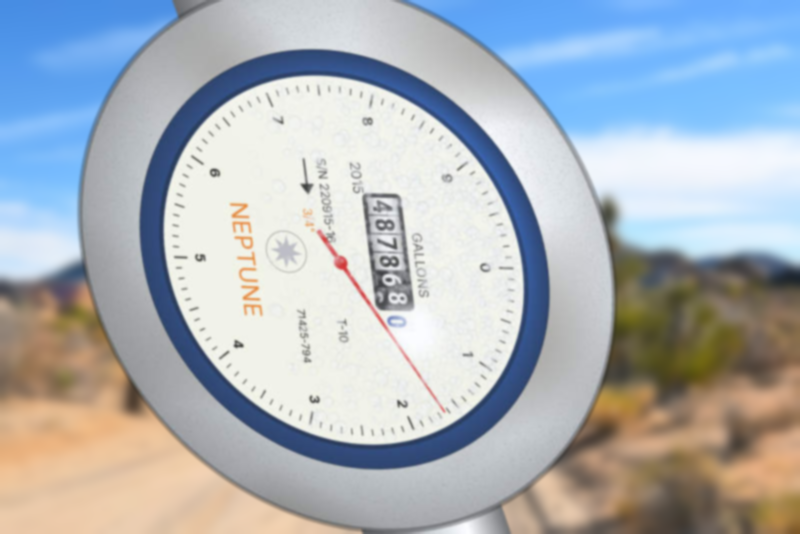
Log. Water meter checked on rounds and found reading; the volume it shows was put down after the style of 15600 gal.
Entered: 4878681.6 gal
